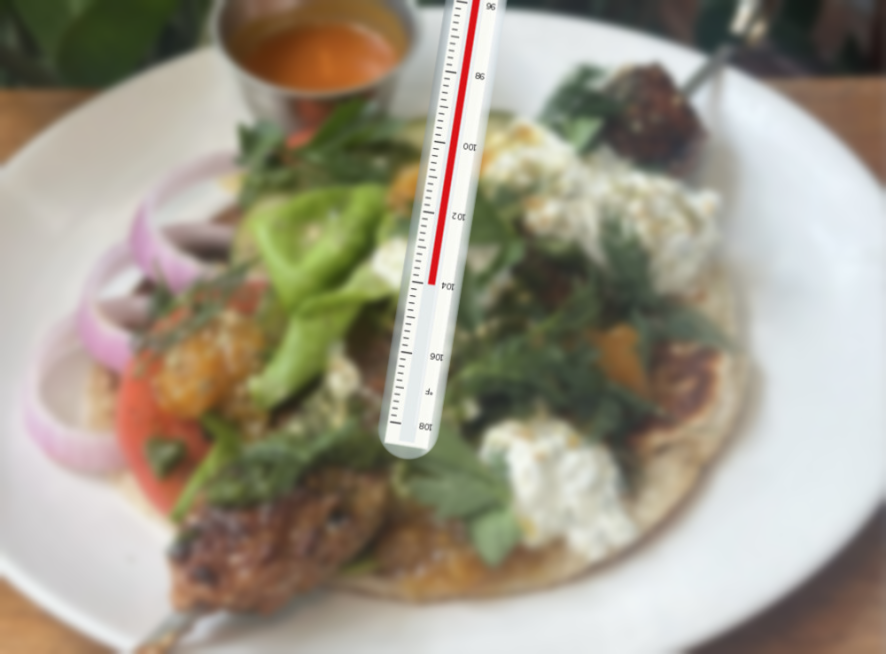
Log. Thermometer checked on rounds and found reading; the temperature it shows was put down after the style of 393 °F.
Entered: 104 °F
